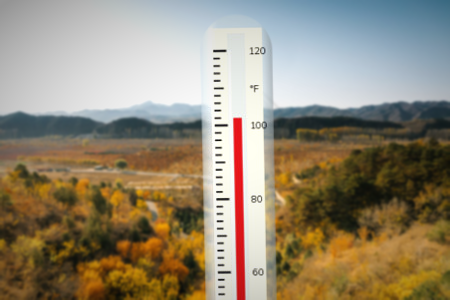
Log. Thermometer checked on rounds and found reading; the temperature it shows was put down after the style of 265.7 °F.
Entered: 102 °F
